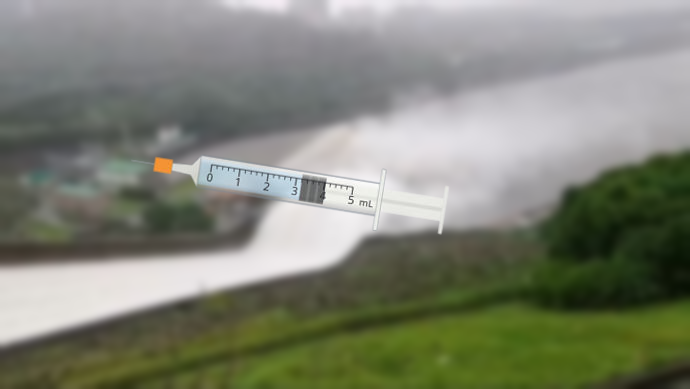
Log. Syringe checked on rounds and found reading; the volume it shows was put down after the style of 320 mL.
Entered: 3.2 mL
